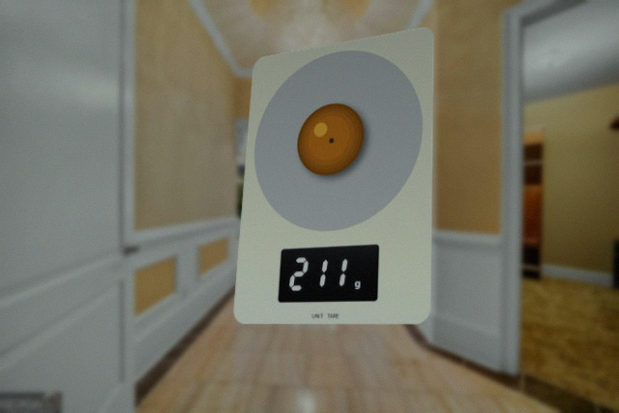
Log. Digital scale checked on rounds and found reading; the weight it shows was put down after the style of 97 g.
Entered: 211 g
